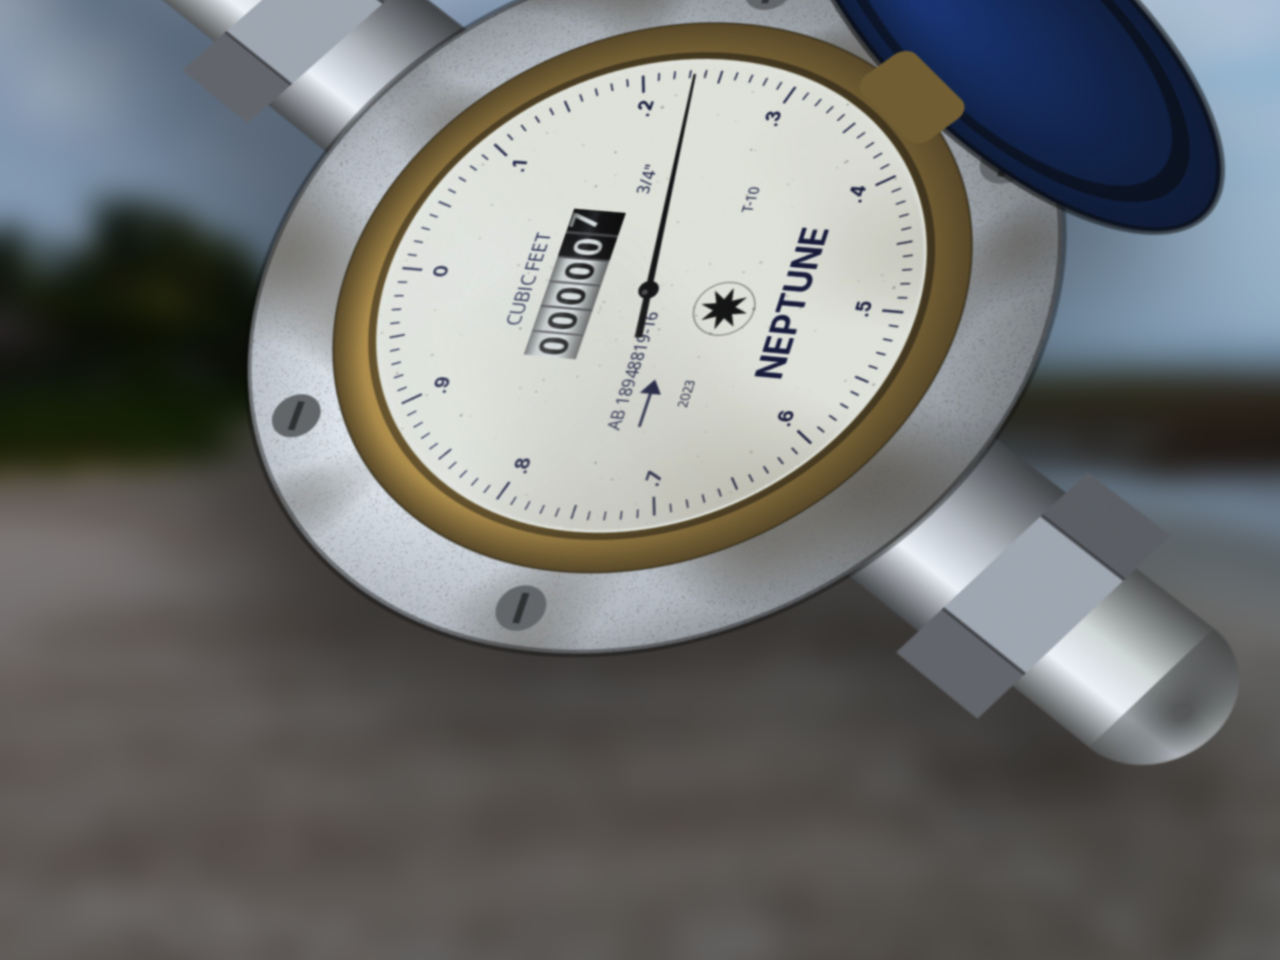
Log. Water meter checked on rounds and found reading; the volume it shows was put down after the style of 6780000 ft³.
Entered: 7.23 ft³
